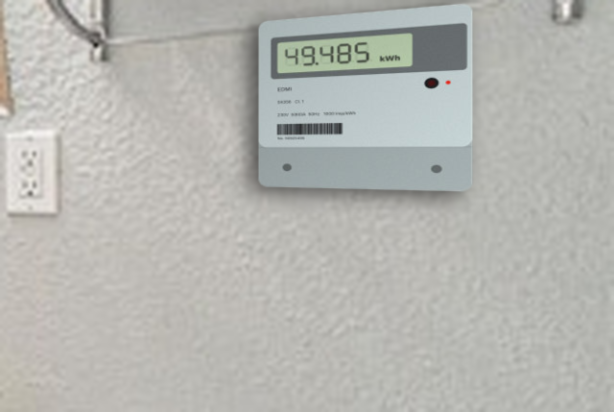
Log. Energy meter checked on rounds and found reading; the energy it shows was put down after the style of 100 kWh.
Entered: 49.485 kWh
